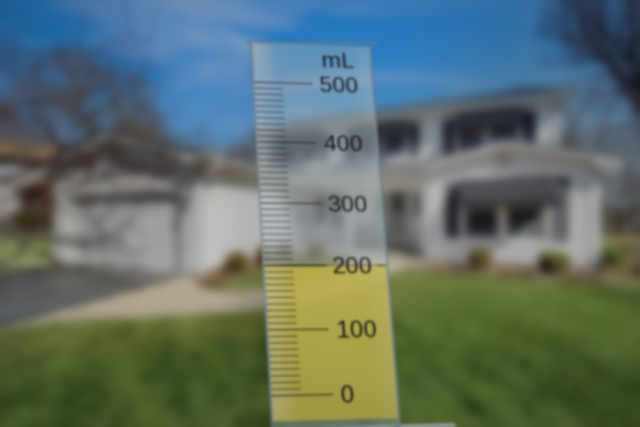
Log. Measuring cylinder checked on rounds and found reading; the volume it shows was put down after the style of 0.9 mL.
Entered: 200 mL
